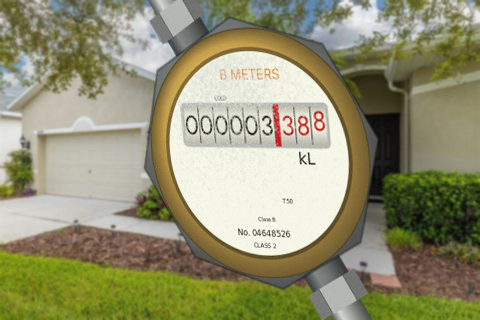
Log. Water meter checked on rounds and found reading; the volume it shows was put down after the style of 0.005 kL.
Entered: 3.388 kL
